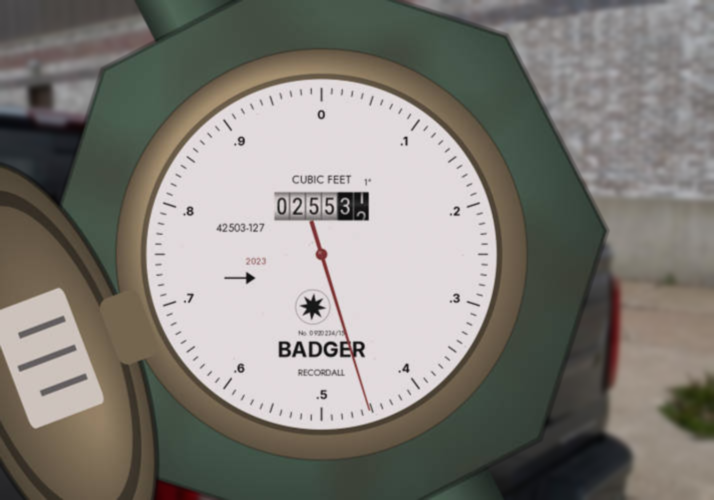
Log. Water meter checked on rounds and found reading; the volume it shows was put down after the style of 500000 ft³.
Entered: 25531.45 ft³
